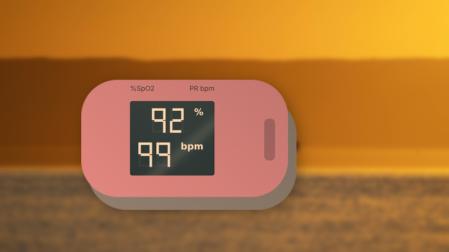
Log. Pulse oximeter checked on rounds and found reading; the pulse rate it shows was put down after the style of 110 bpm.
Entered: 99 bpm
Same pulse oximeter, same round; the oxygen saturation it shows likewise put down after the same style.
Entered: 92 %
